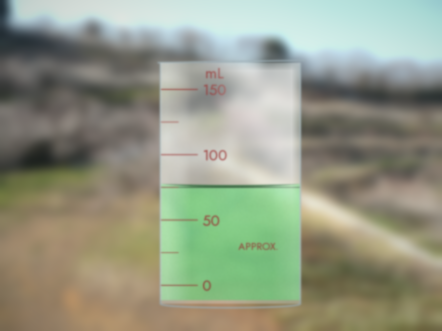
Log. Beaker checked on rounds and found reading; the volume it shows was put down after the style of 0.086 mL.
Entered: 75 mL
